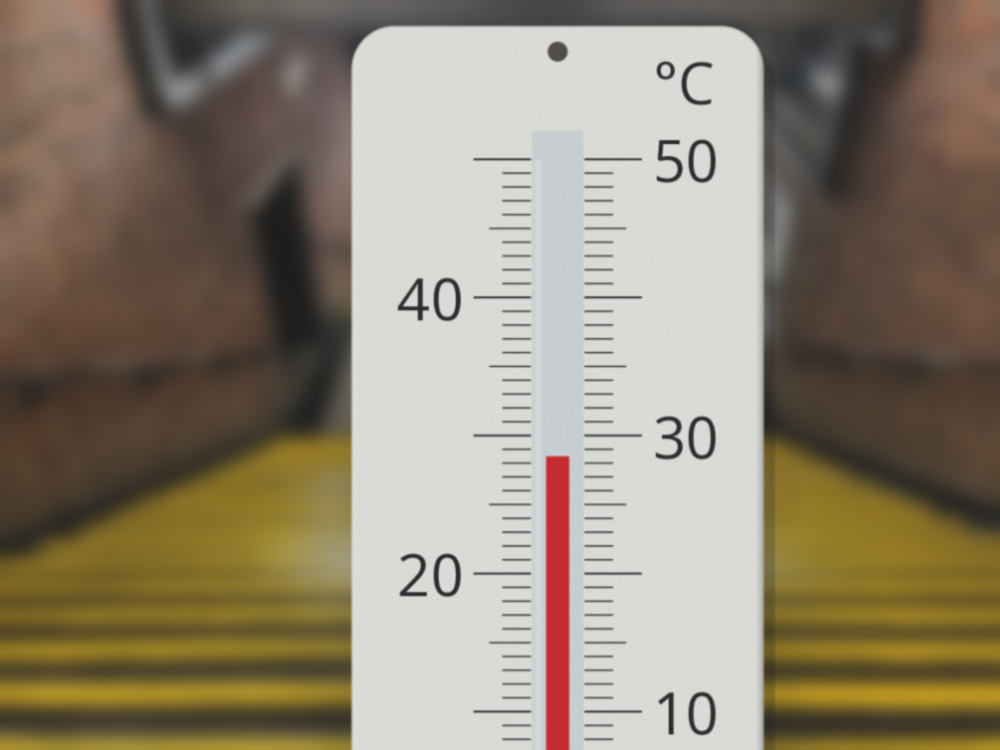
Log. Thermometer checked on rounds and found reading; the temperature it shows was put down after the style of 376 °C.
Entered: 28.5 °C
